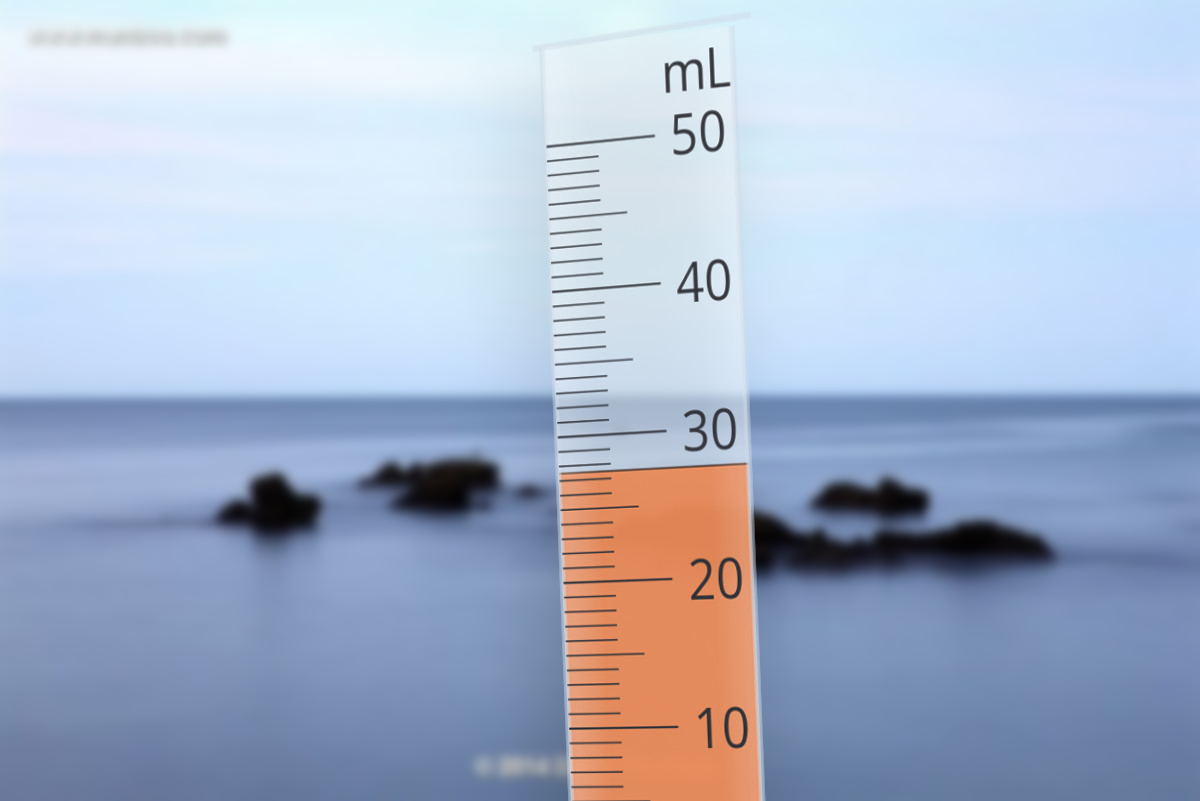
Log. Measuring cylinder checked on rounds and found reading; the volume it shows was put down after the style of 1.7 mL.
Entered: 27.5 mL
